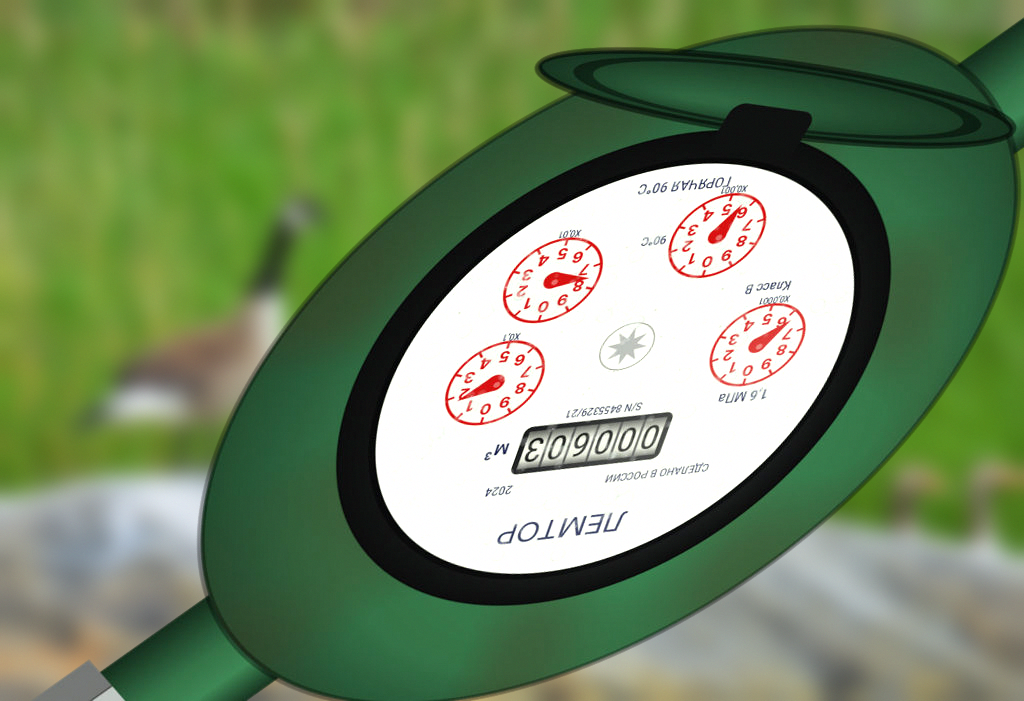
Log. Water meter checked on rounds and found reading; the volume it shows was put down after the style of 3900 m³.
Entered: 603.1756 m³
